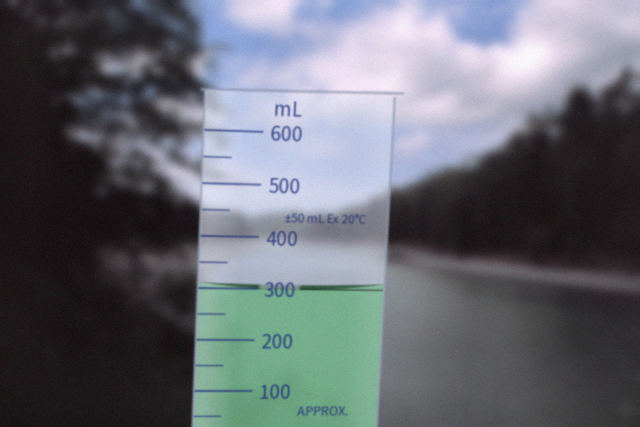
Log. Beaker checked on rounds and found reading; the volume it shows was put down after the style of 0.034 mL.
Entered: 300 mL
